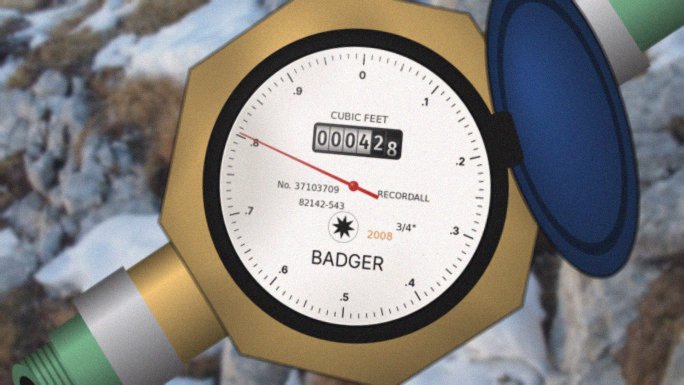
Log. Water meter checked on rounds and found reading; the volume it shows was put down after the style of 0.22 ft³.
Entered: 427.80 ft³
